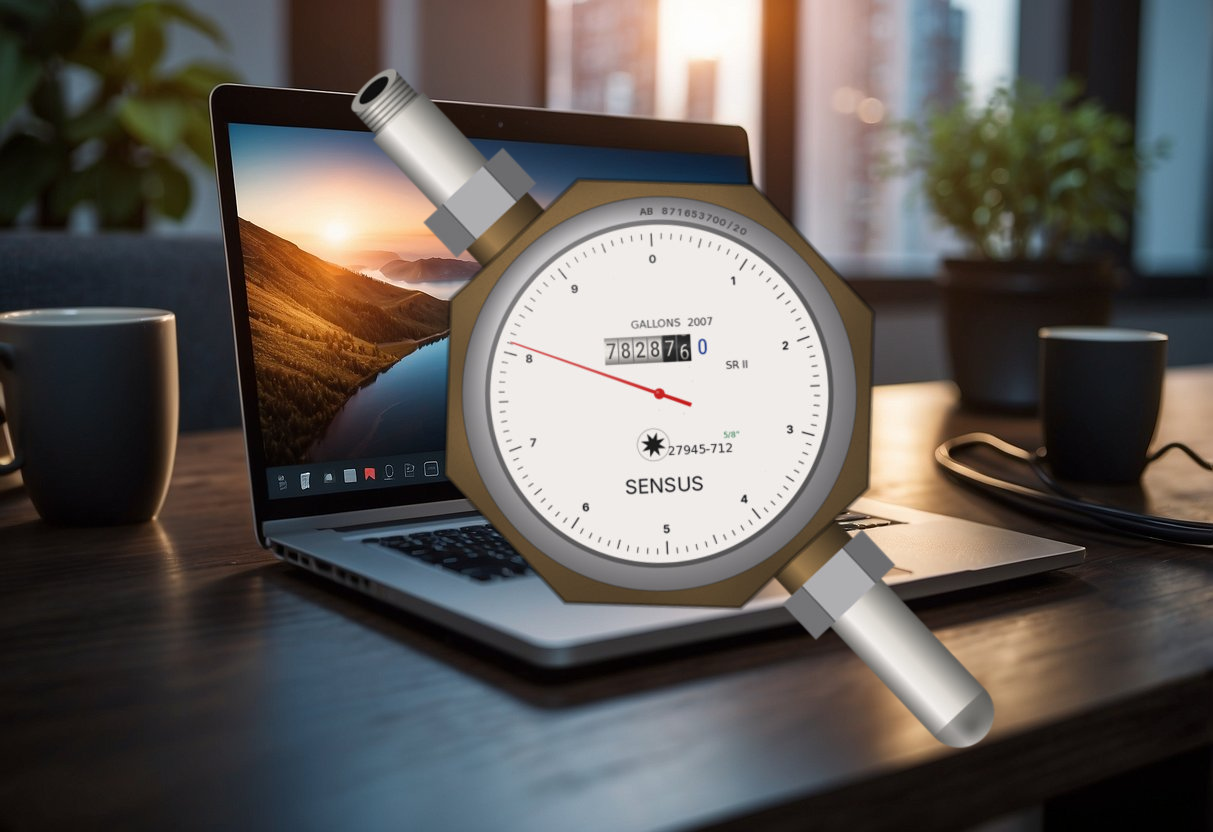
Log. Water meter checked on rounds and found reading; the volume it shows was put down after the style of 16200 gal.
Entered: 7828758.1 gal
